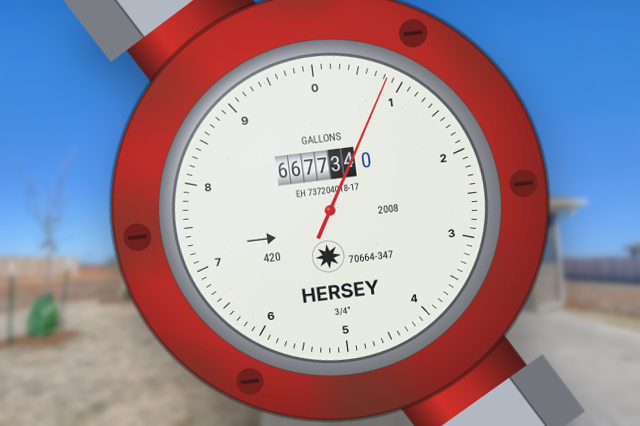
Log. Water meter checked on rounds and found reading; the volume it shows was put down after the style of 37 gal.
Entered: 6677340.8 gal
